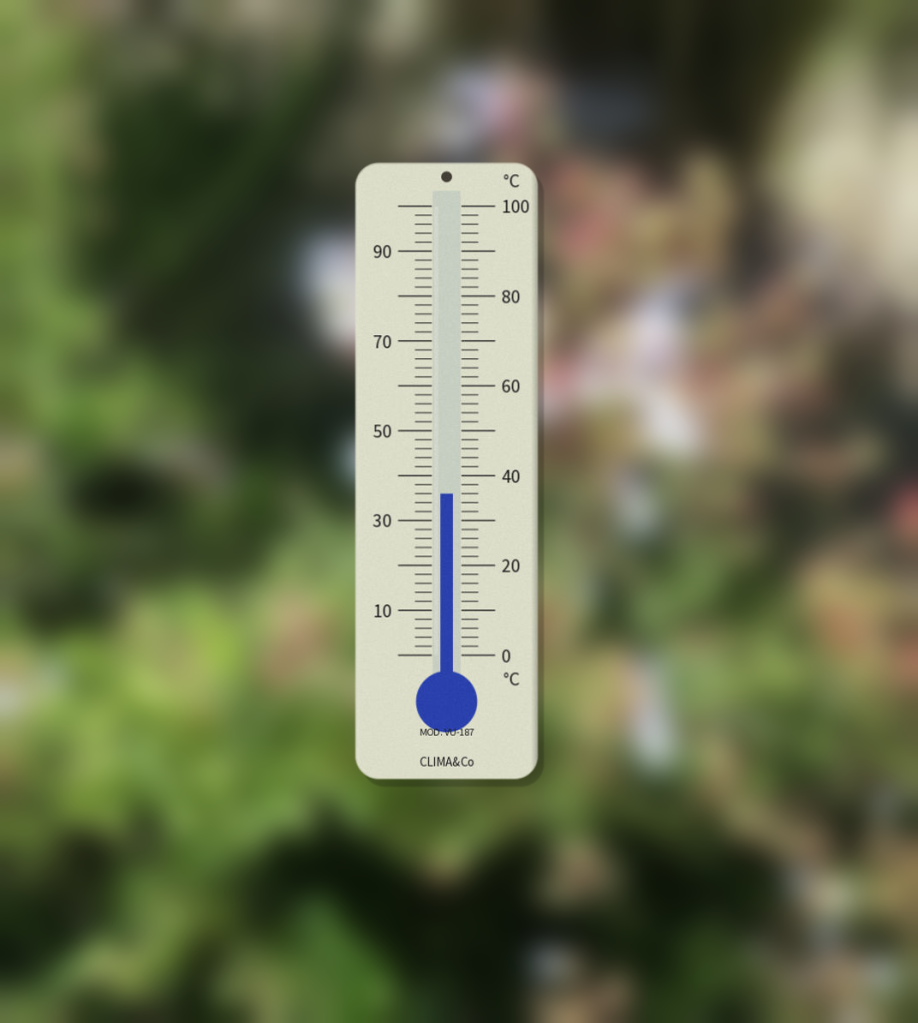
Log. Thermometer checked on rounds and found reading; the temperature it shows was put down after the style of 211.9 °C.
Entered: 36 °C
